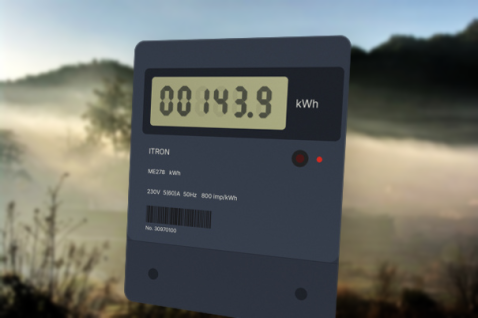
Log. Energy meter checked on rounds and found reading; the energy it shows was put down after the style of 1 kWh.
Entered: 143.9 kWh
